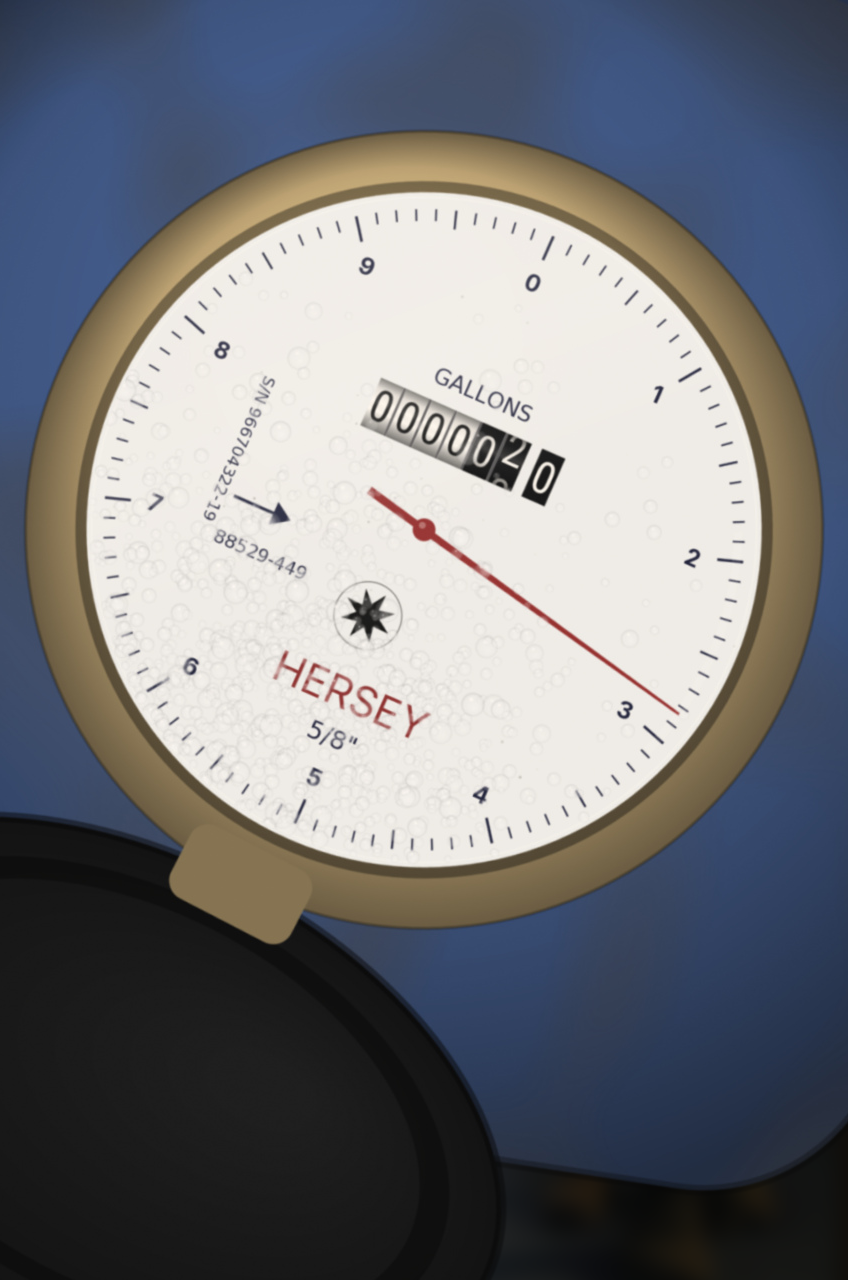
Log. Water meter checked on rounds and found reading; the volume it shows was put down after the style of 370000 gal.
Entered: 22.8 gal
